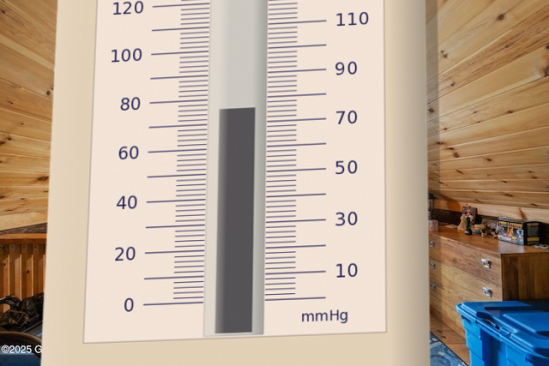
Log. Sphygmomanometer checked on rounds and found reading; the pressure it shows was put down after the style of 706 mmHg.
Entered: 76 mmHg
